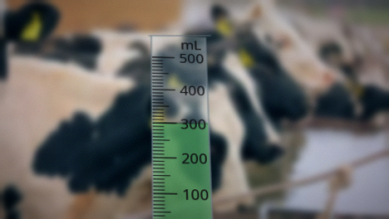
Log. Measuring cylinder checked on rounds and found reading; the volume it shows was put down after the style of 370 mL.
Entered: 300 mL
